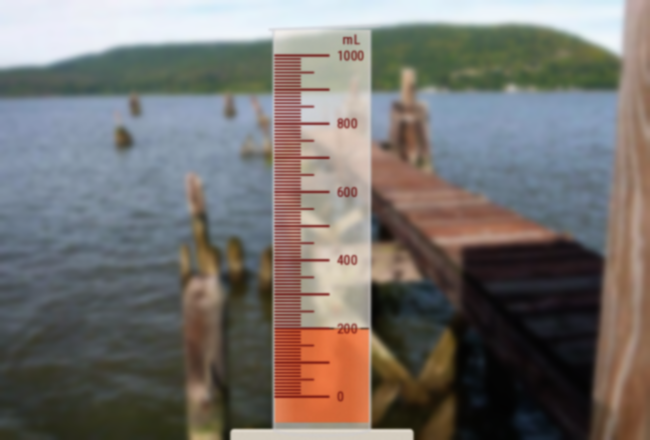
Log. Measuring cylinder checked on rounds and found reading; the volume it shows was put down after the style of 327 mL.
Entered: 200 mL
